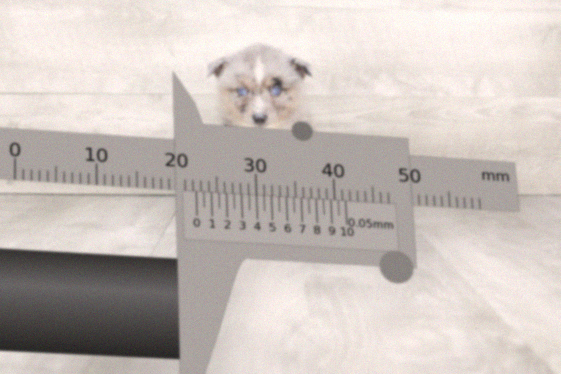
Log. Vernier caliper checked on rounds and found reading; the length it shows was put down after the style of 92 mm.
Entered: 22.4 mm
